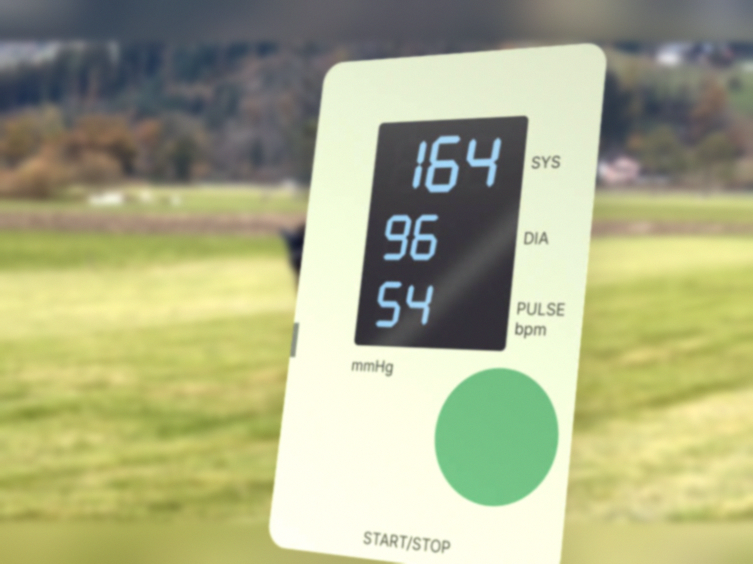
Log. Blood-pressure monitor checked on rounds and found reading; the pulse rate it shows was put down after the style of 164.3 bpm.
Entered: 54 bpm
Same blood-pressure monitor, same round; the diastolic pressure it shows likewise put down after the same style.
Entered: 96 mmHg
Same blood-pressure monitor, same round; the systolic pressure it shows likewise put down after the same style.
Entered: 164 mmHg
